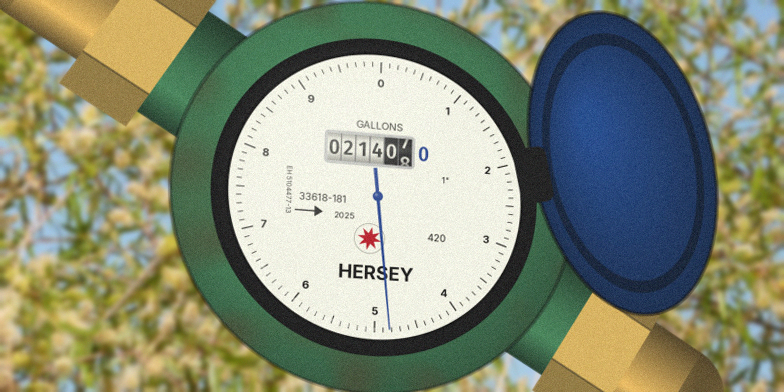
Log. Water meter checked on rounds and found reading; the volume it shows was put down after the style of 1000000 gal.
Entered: 214074.8 gal
